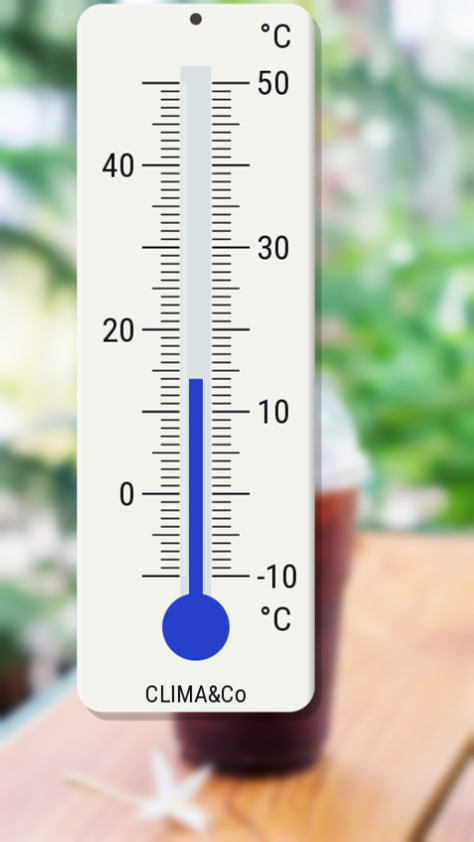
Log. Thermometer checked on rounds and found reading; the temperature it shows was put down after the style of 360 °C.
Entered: 14 °C
